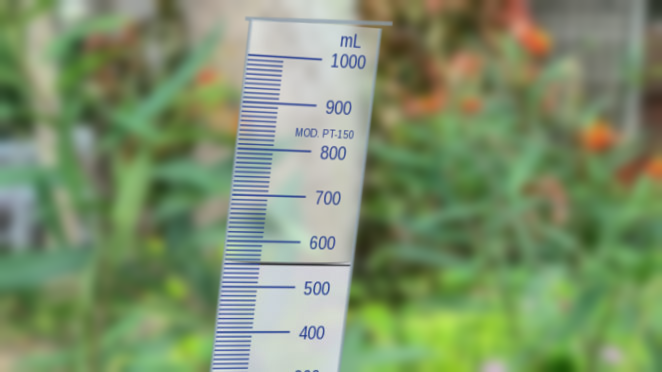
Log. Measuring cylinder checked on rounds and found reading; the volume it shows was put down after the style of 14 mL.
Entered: 550 mL
